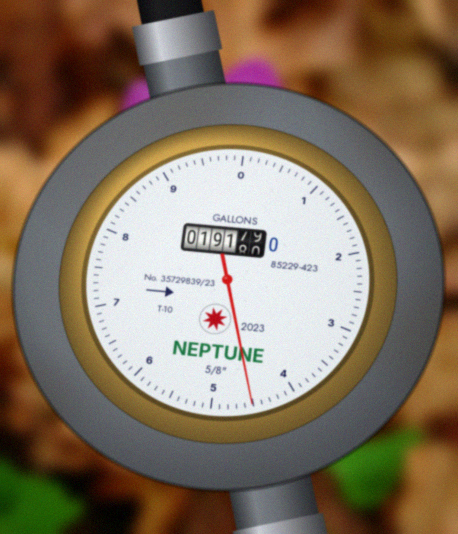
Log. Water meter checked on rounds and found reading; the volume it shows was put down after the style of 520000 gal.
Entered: 191794.5 gal
